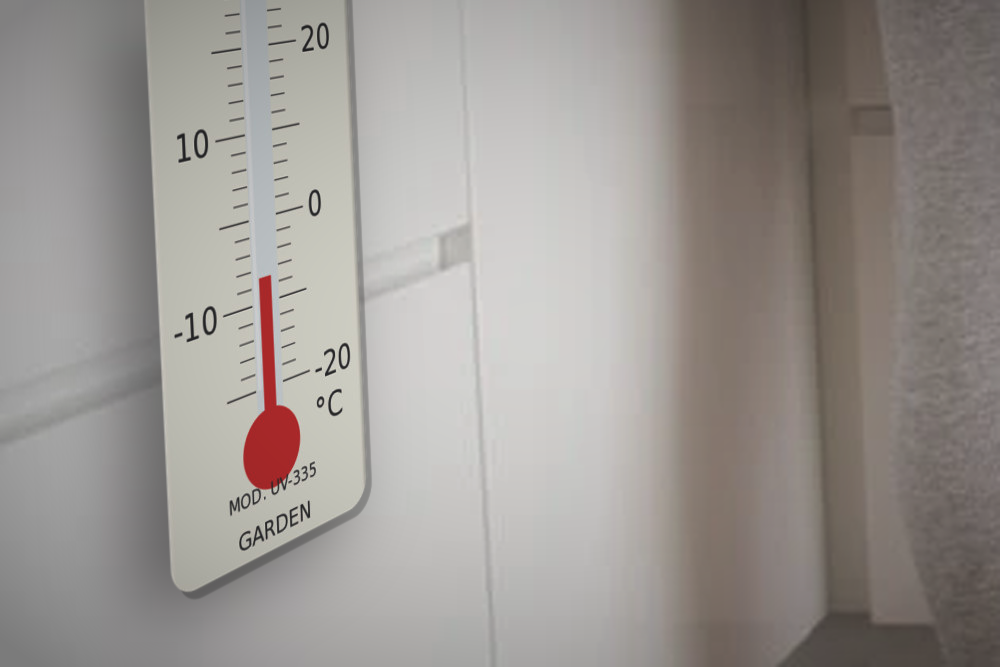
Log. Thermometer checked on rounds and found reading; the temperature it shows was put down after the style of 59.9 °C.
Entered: -7 °C
